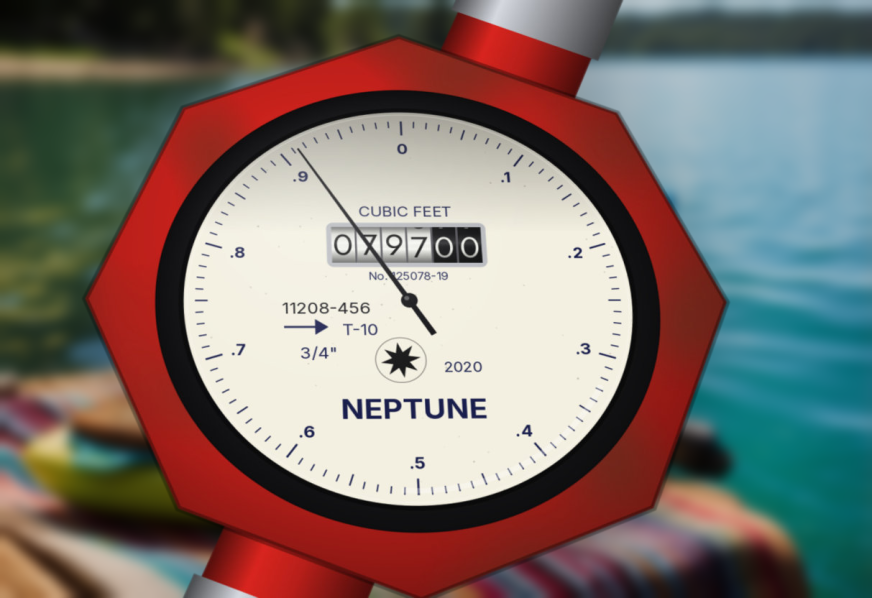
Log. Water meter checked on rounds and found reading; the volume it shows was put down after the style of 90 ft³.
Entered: 79699.91 ft³
